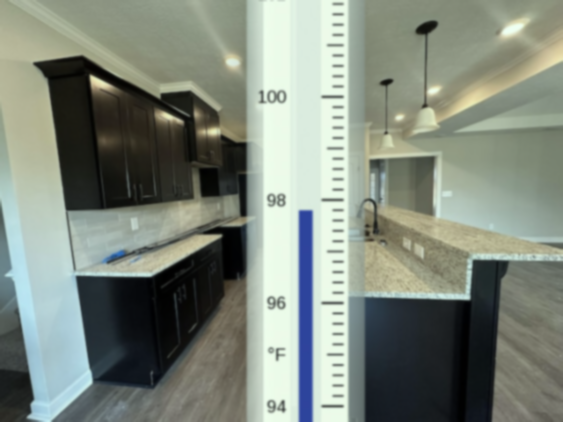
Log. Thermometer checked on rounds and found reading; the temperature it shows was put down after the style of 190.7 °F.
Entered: 97.8 °F
